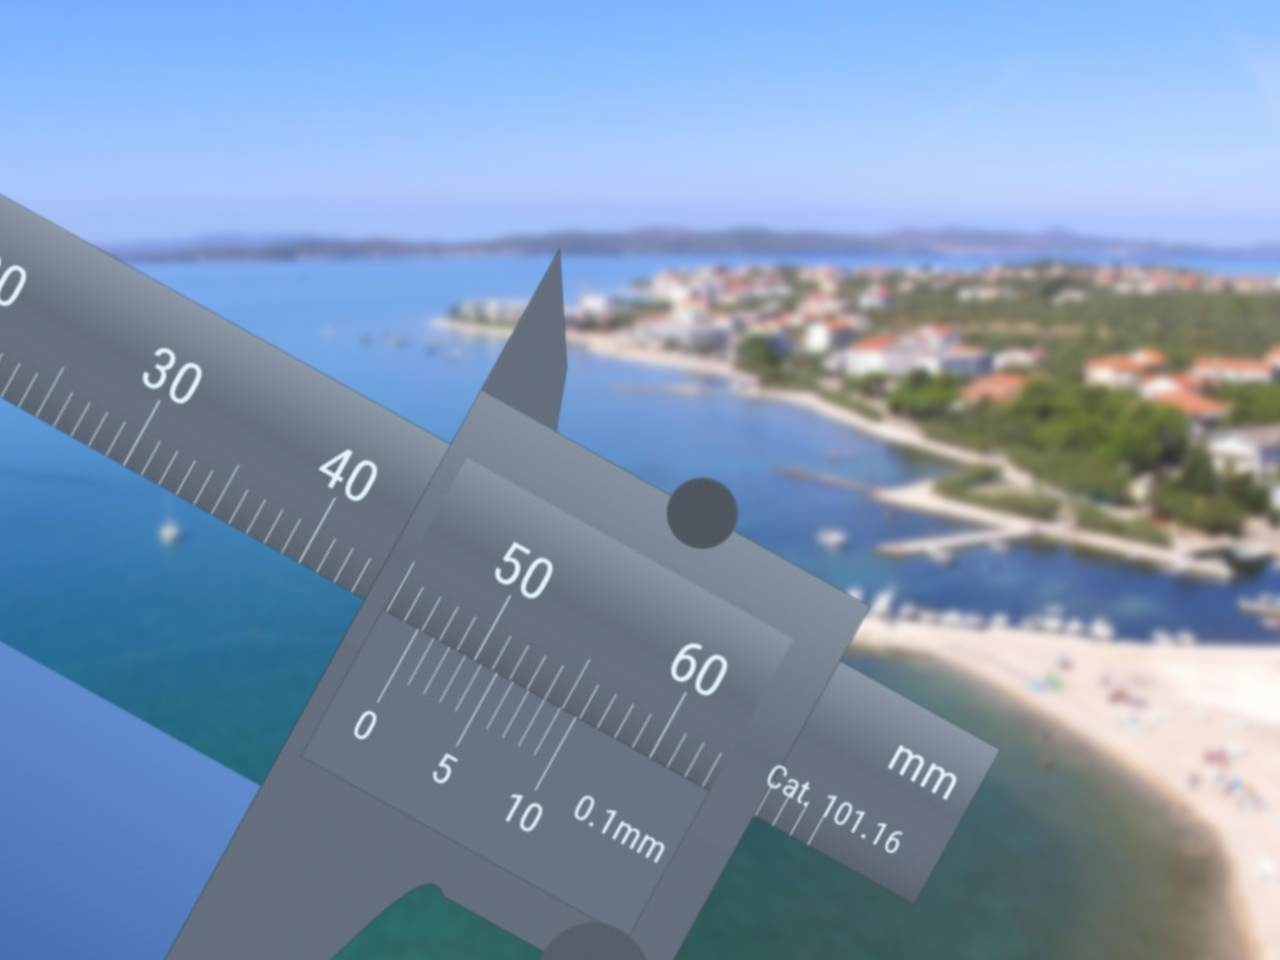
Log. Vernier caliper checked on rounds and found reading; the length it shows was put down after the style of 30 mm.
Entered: 46.8 mm
